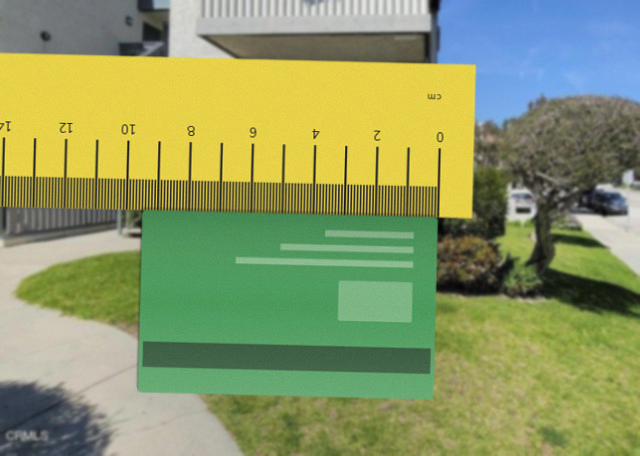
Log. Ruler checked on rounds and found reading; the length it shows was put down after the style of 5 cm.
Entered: 9.5 cm
